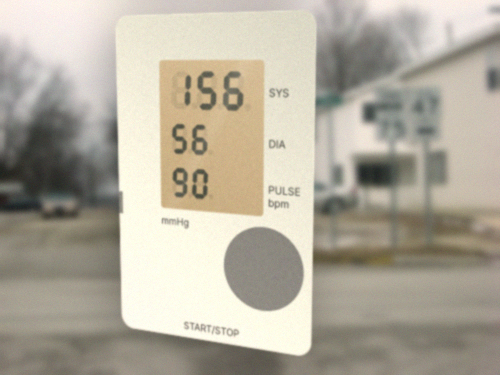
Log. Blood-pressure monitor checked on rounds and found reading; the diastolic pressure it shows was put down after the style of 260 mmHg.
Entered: 56 mmHg
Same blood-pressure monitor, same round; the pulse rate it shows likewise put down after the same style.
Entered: 90 bpm
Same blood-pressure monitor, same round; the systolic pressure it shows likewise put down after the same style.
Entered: 156 mmHg
